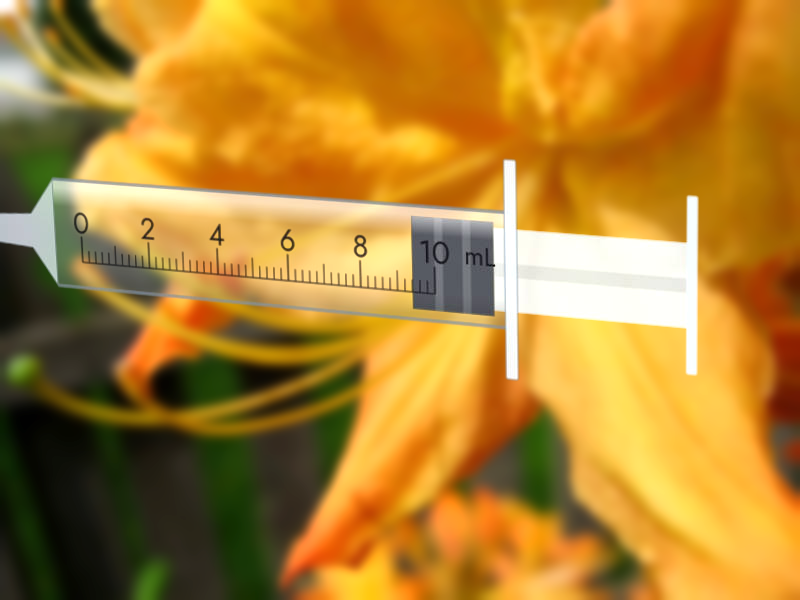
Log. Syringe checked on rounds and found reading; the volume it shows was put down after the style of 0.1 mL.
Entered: 9.4 mL
